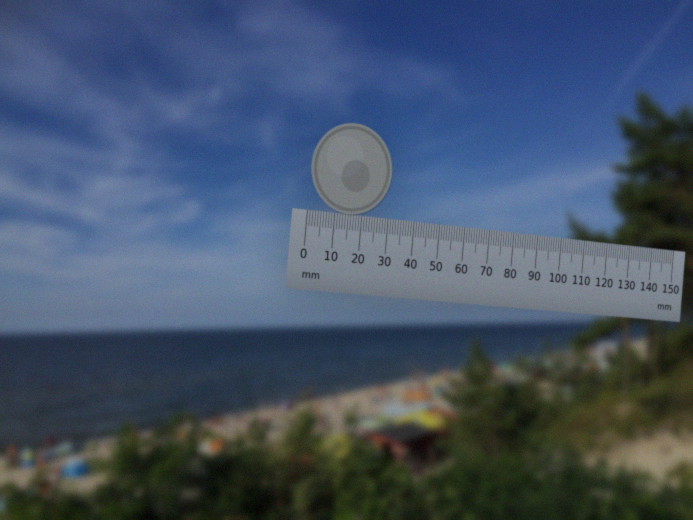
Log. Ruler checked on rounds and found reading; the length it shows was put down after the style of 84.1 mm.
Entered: 30 mm
